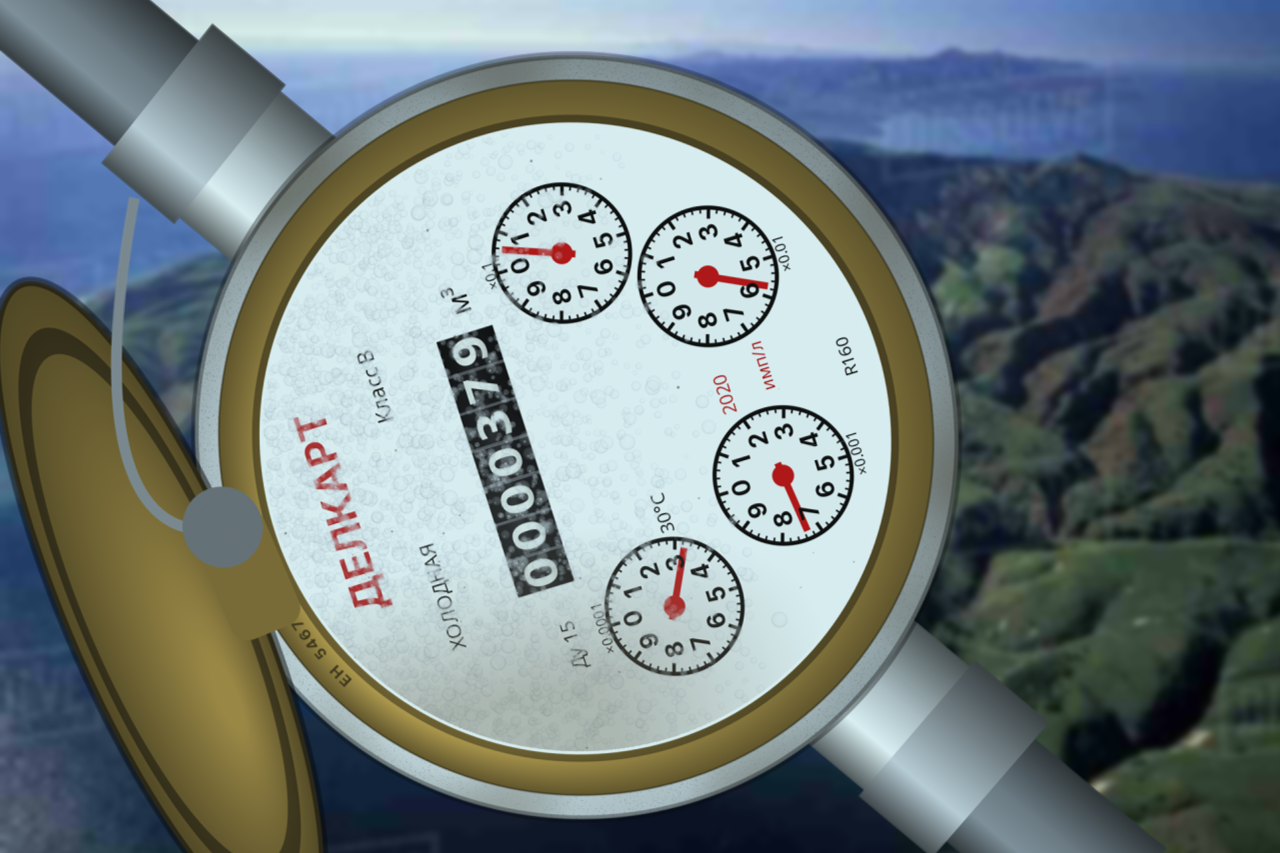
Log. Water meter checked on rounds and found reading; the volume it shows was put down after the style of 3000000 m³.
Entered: 379.0573 m³
